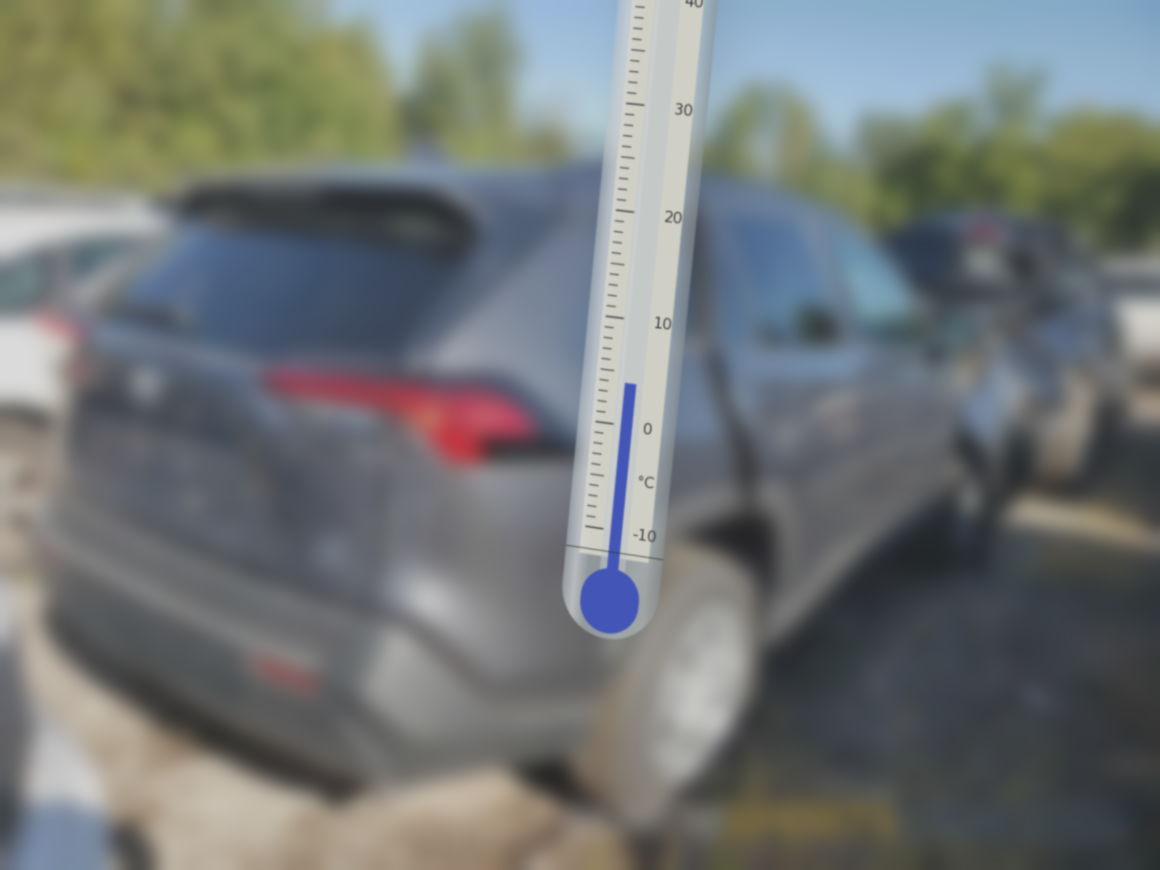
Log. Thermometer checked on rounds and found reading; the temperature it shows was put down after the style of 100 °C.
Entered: 4 °C
